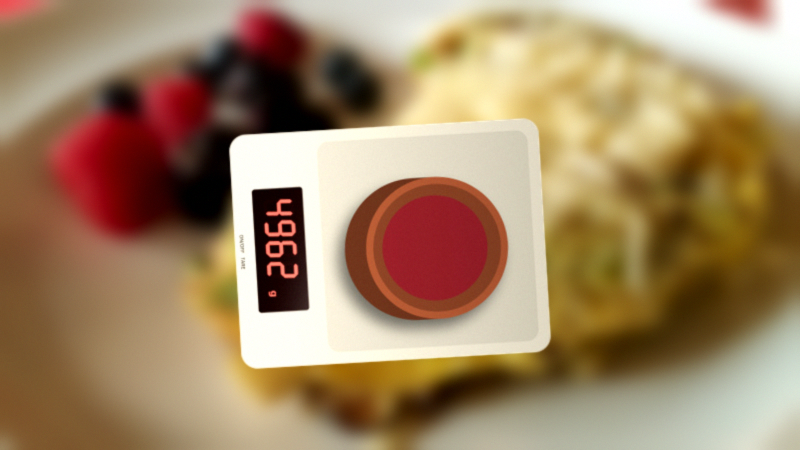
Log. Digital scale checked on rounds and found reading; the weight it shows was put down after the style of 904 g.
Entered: 4962 g
